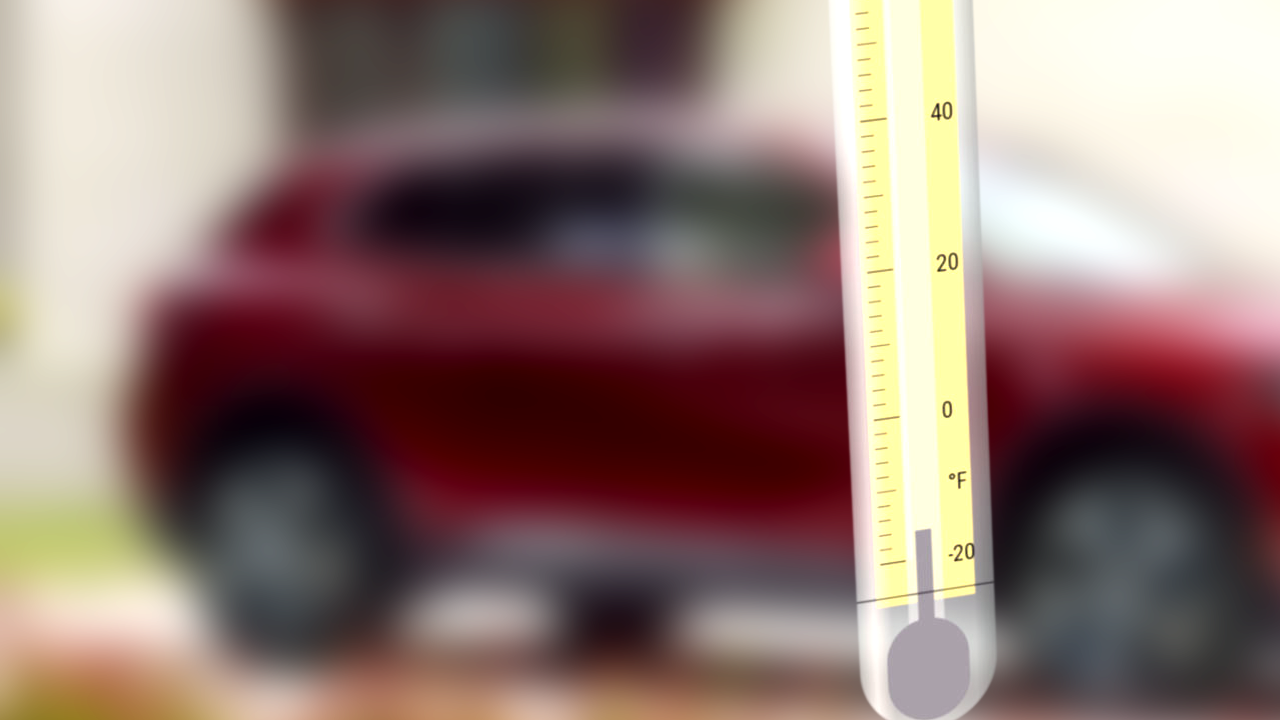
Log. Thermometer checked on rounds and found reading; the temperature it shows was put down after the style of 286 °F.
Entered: -16 °F
